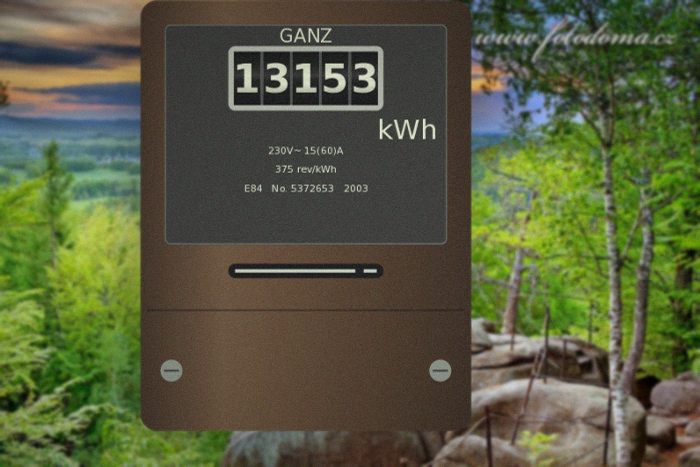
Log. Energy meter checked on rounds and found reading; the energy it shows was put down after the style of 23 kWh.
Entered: 13153 kWh
